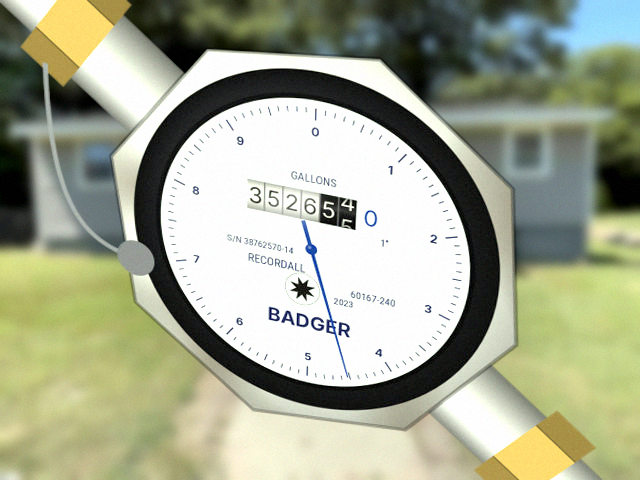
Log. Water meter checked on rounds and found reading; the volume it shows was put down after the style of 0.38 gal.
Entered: 3526544.5 gal
